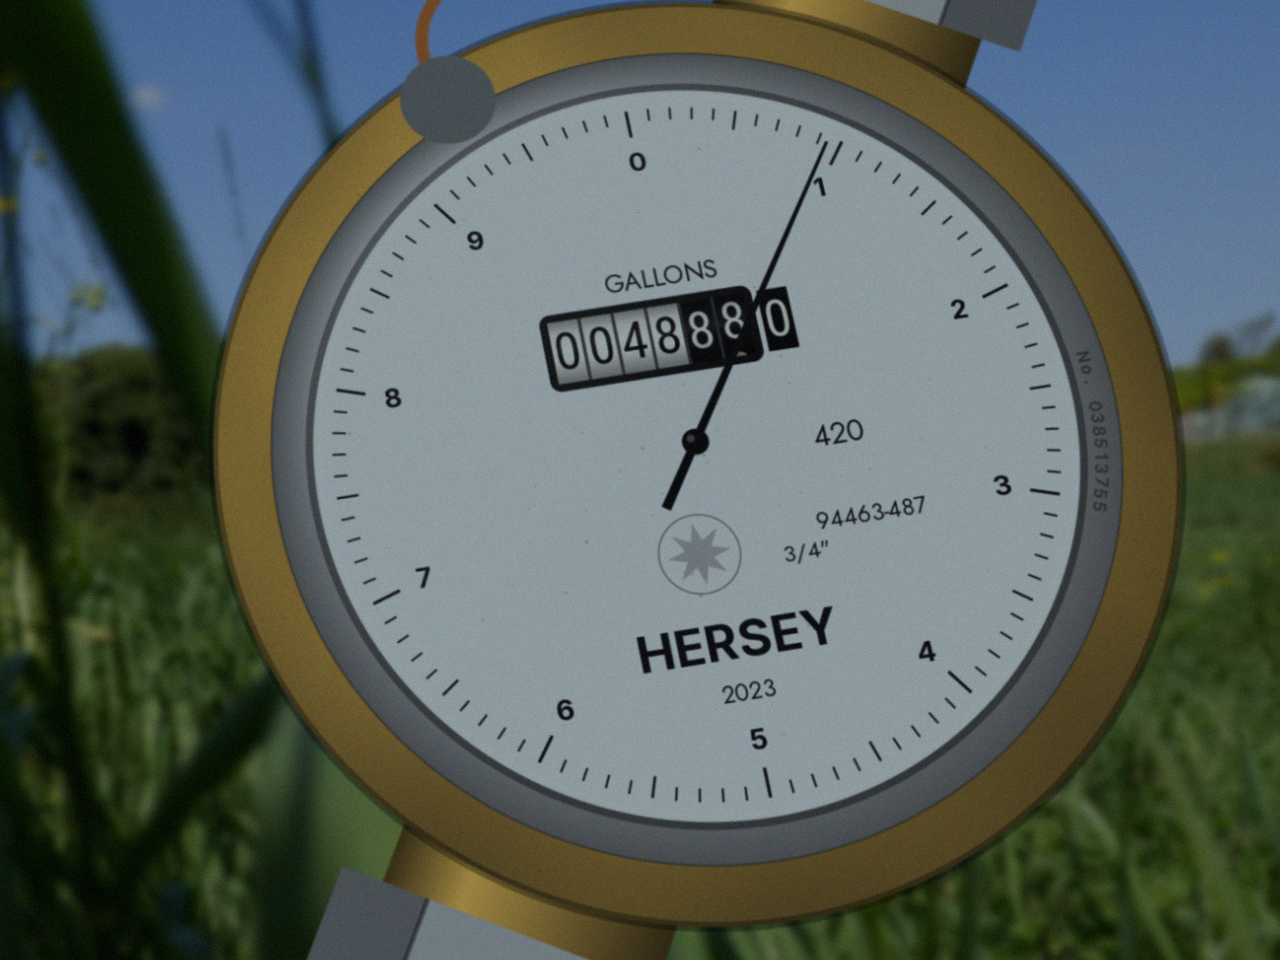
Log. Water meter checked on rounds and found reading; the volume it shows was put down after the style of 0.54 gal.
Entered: 48880.9 gal
